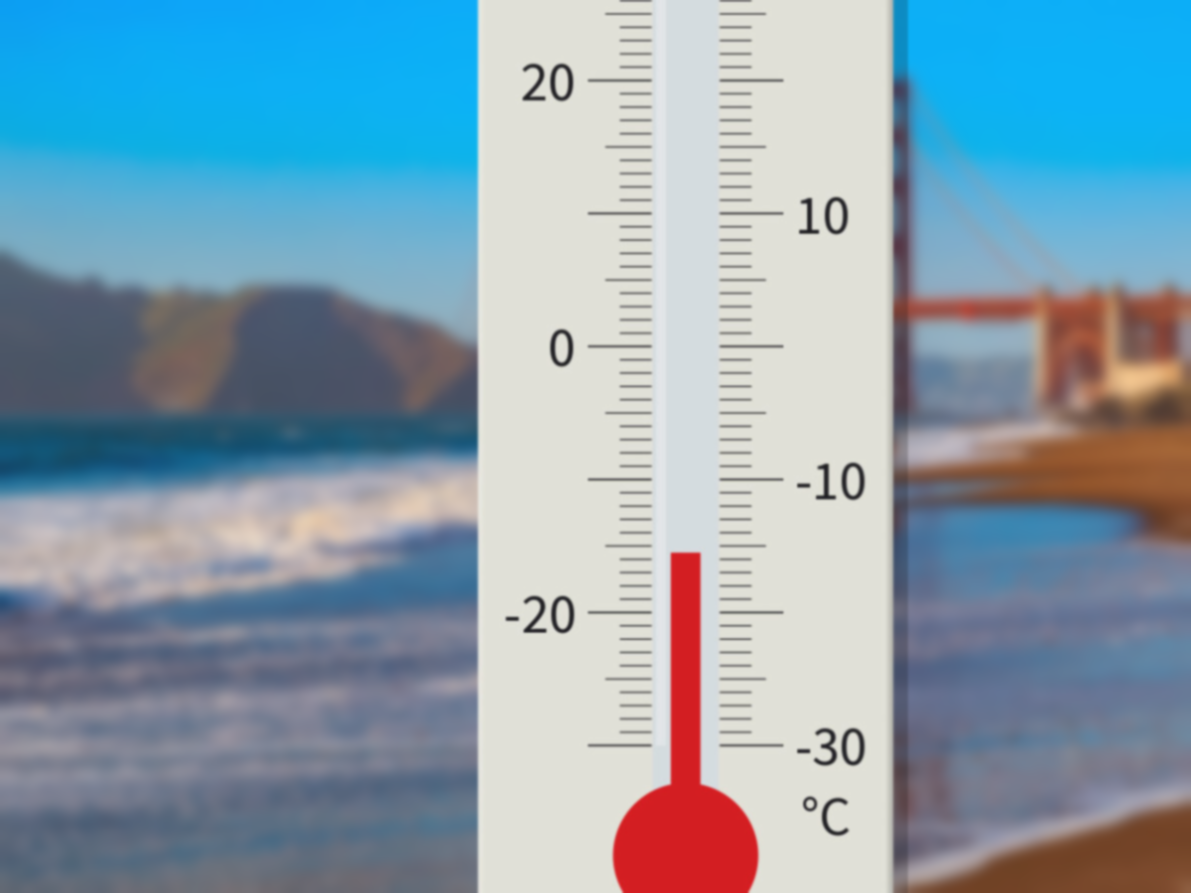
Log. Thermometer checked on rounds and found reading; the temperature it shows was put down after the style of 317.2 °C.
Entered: -15.5 °C
